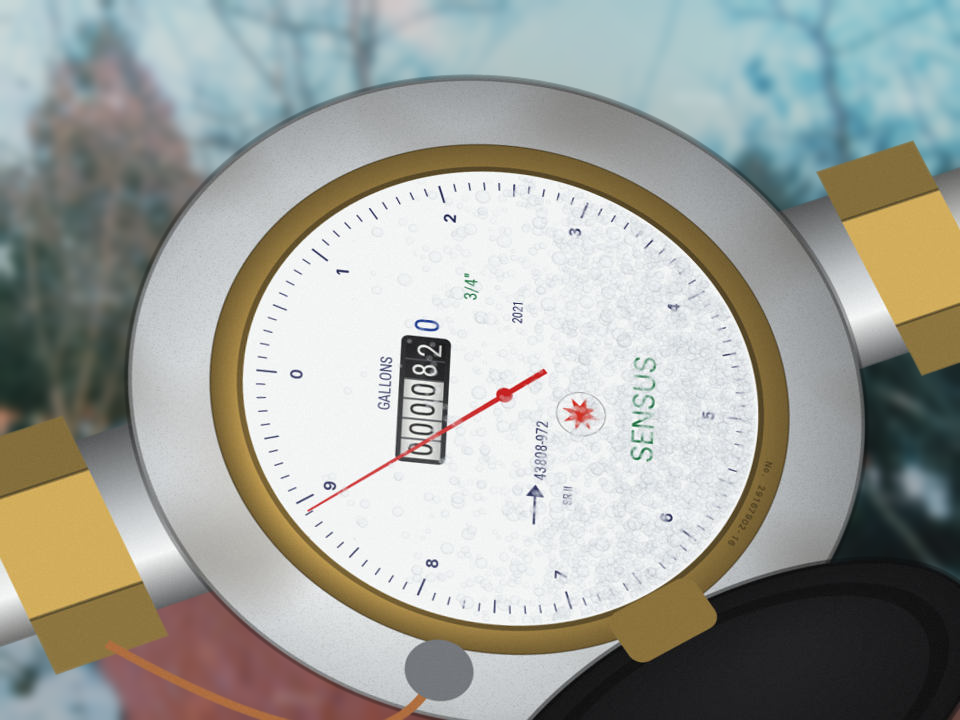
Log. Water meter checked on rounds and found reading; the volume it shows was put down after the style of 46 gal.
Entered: 818.9 gal
